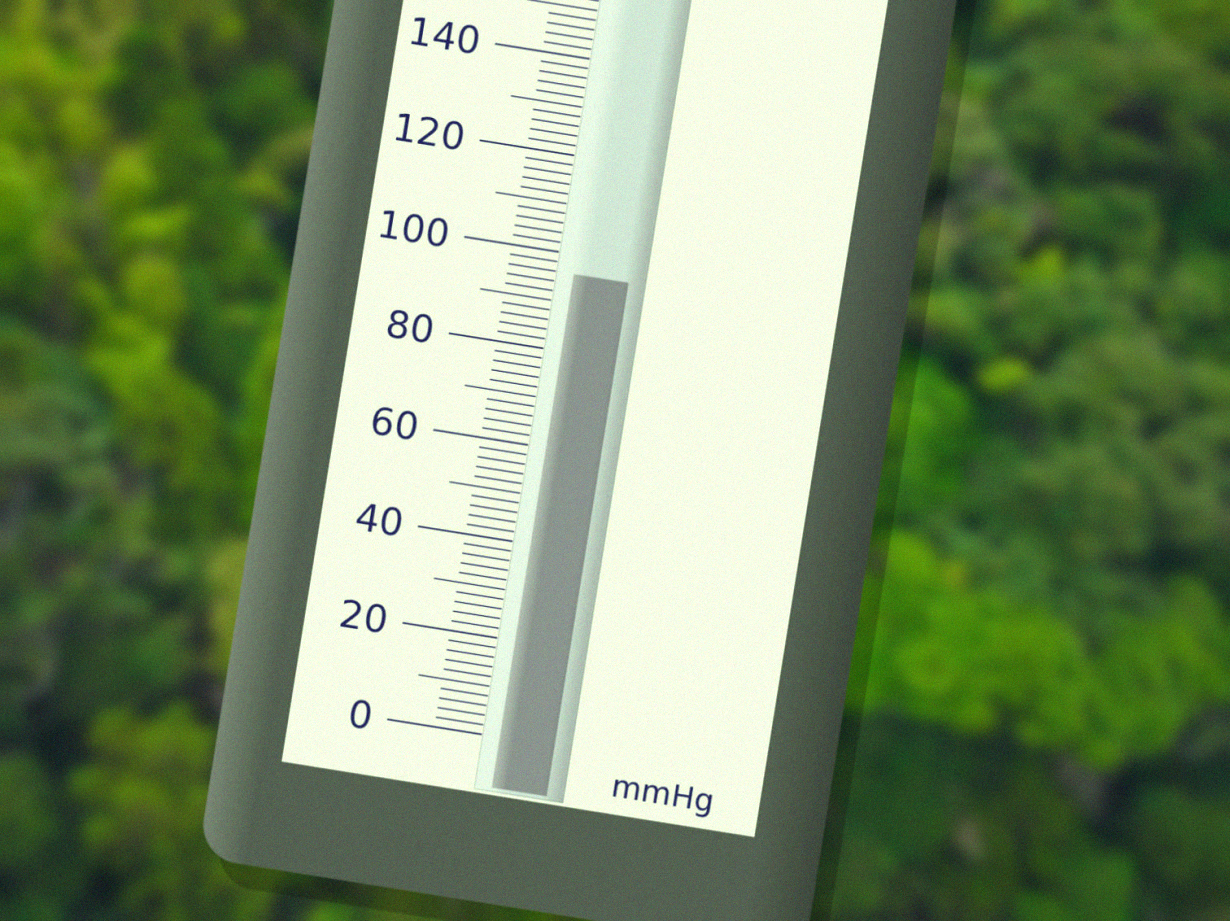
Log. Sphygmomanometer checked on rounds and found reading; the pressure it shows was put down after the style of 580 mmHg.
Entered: 96 mmHg
